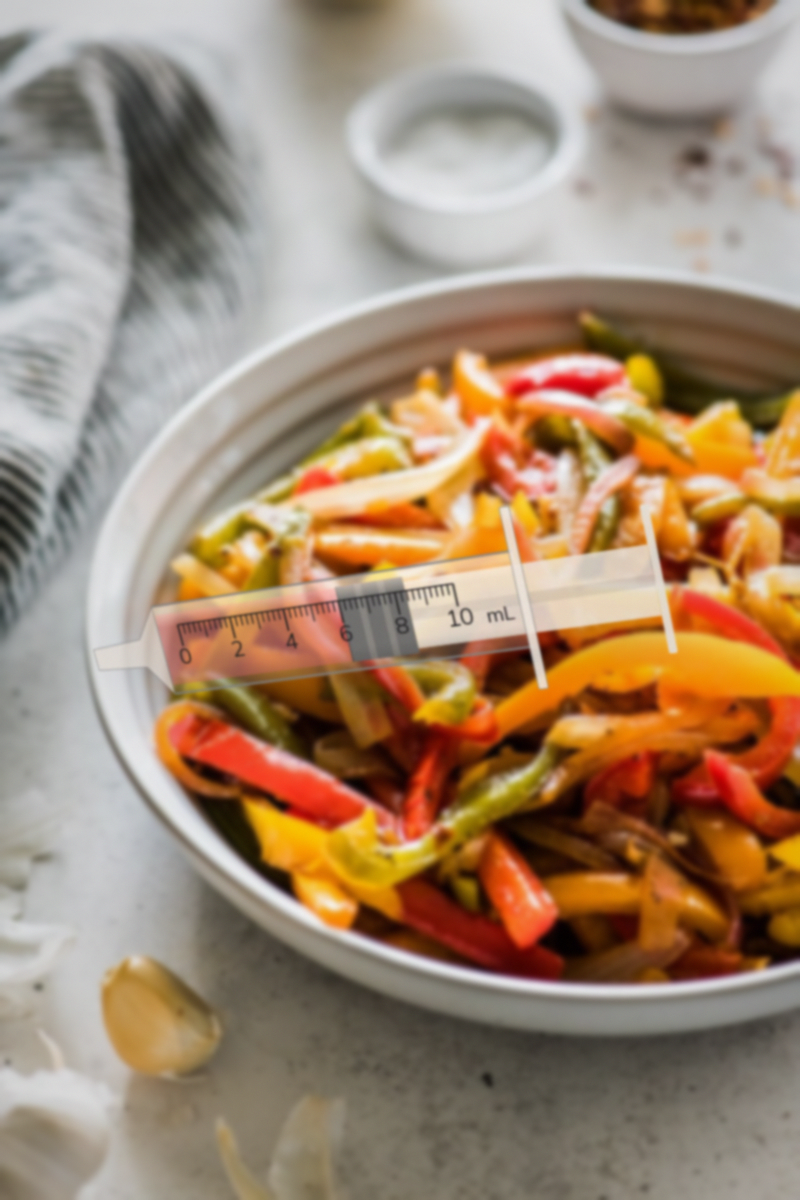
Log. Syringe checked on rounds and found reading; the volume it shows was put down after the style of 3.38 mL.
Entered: 6 mL
